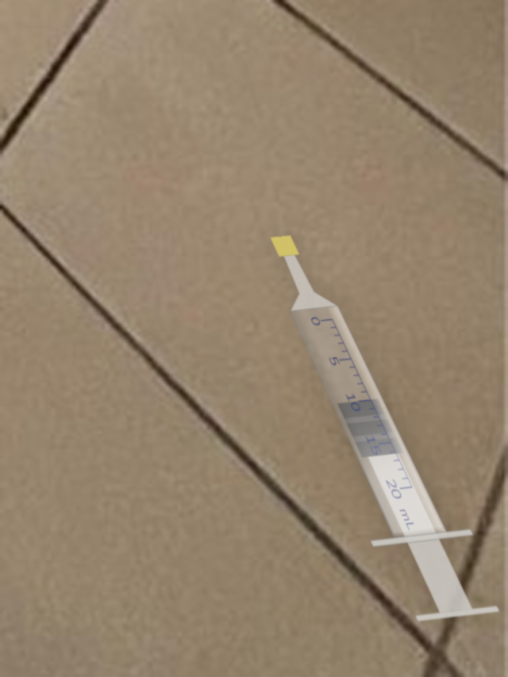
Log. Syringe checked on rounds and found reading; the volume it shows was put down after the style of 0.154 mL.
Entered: 10 mL
